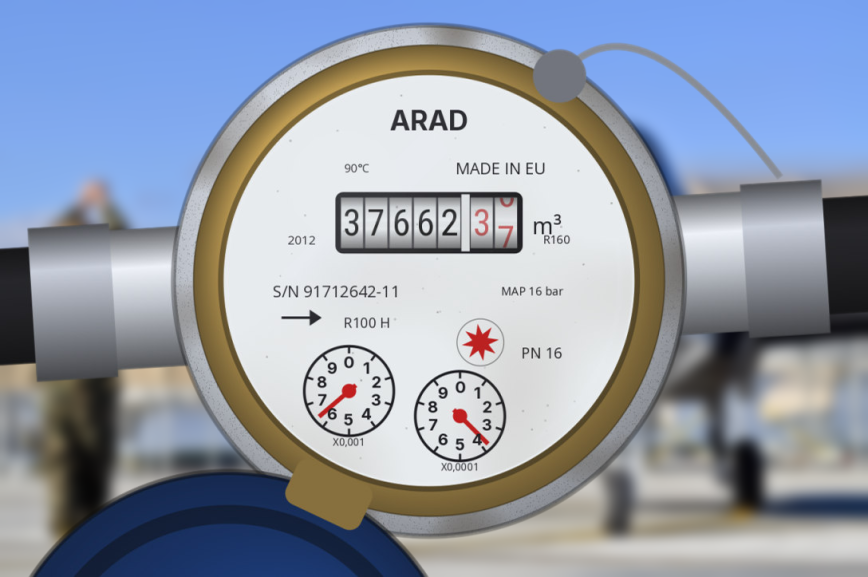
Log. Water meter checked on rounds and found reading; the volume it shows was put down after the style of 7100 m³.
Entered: 37662.3663 m³
